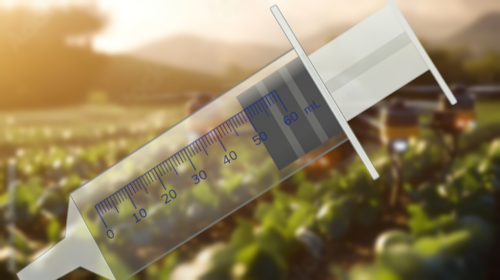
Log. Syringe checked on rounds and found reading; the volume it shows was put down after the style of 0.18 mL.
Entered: 50 mL
